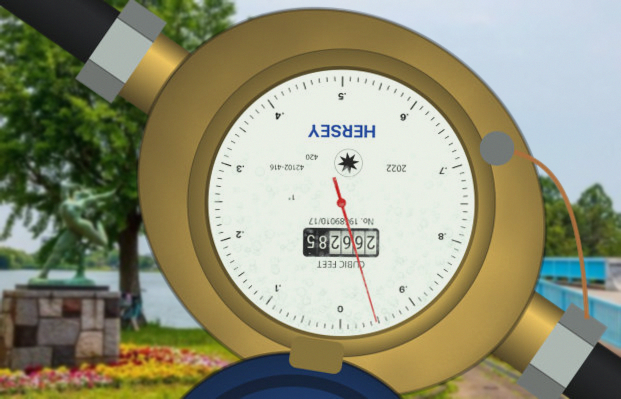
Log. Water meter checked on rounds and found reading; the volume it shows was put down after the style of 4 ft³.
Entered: 266284.95 ft³
